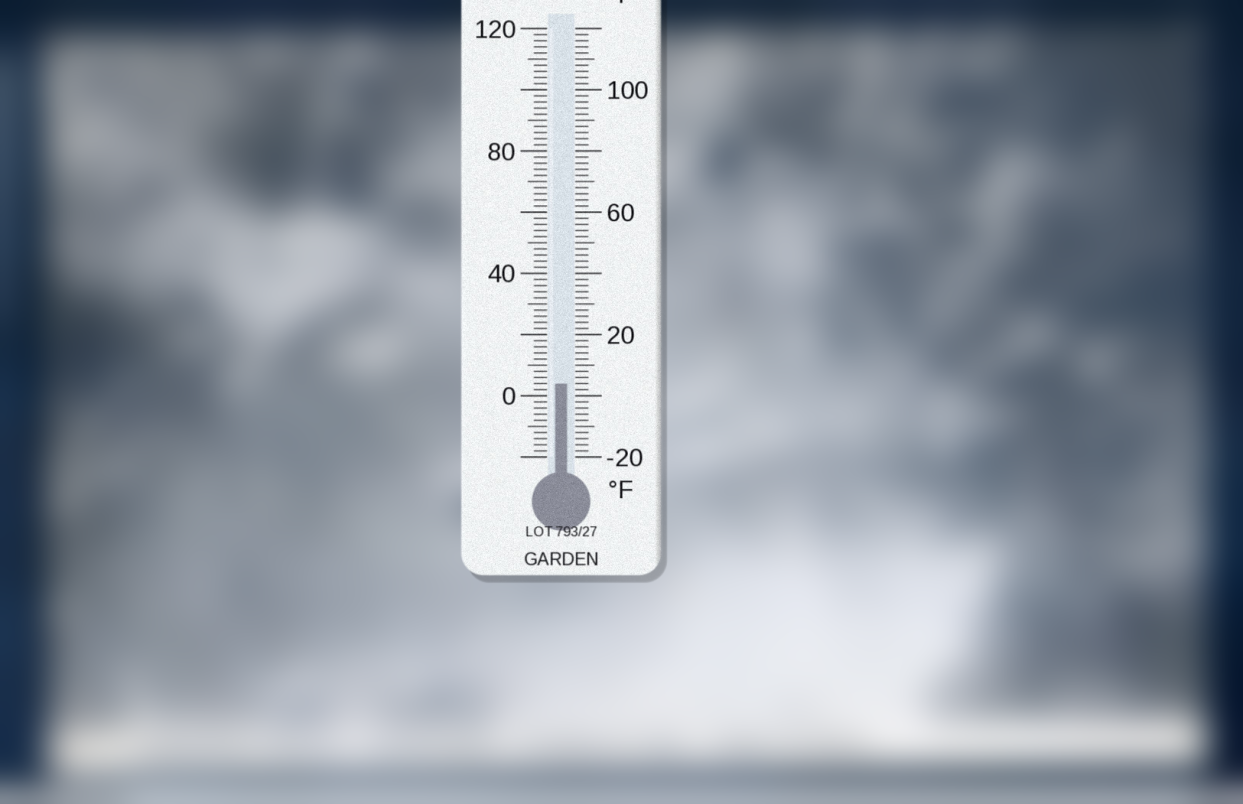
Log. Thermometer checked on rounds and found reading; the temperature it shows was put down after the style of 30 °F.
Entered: 4 °F
